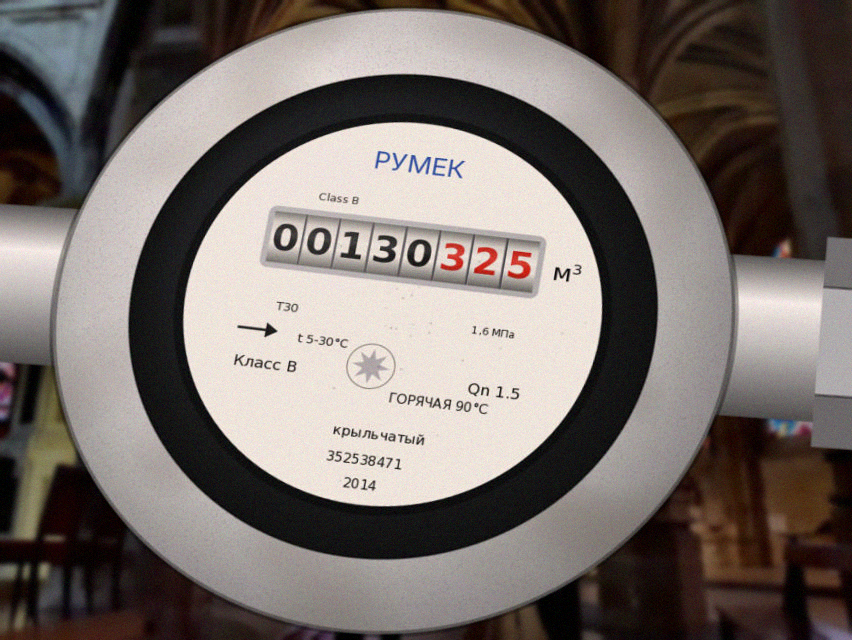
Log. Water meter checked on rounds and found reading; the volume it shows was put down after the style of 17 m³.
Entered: 130.325 m³
